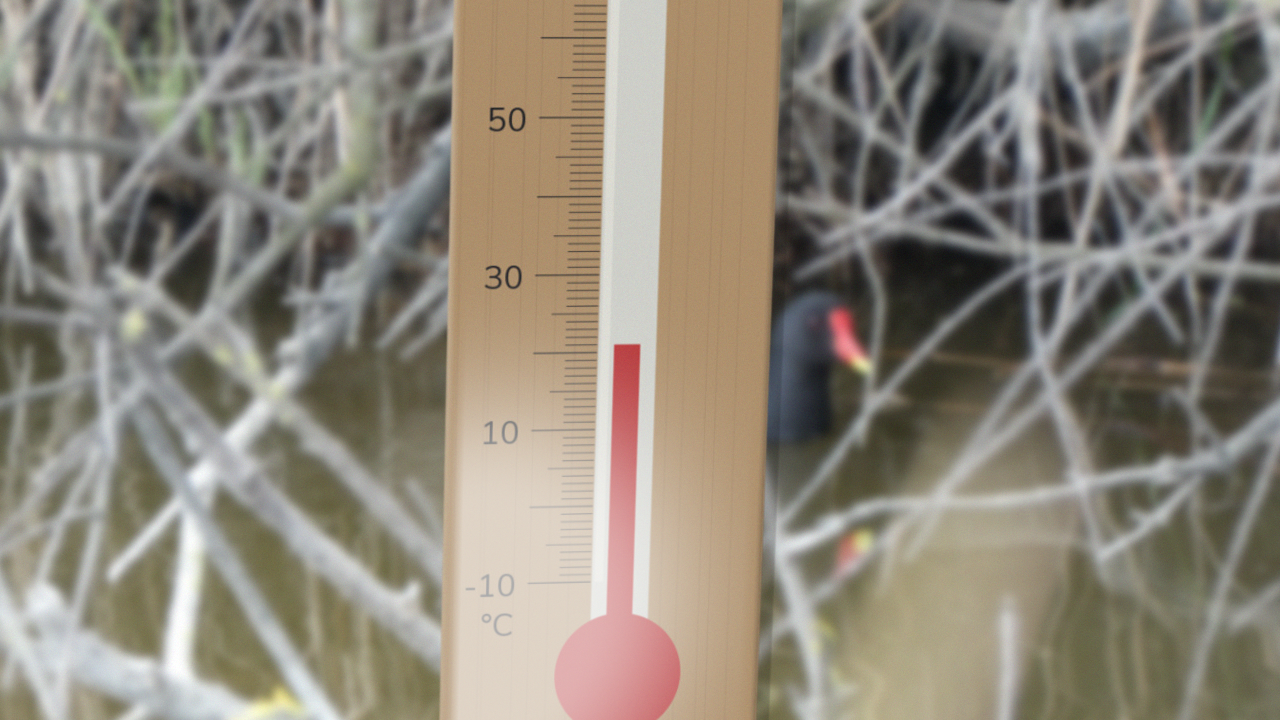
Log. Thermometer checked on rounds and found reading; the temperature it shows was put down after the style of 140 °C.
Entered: 21 °C
